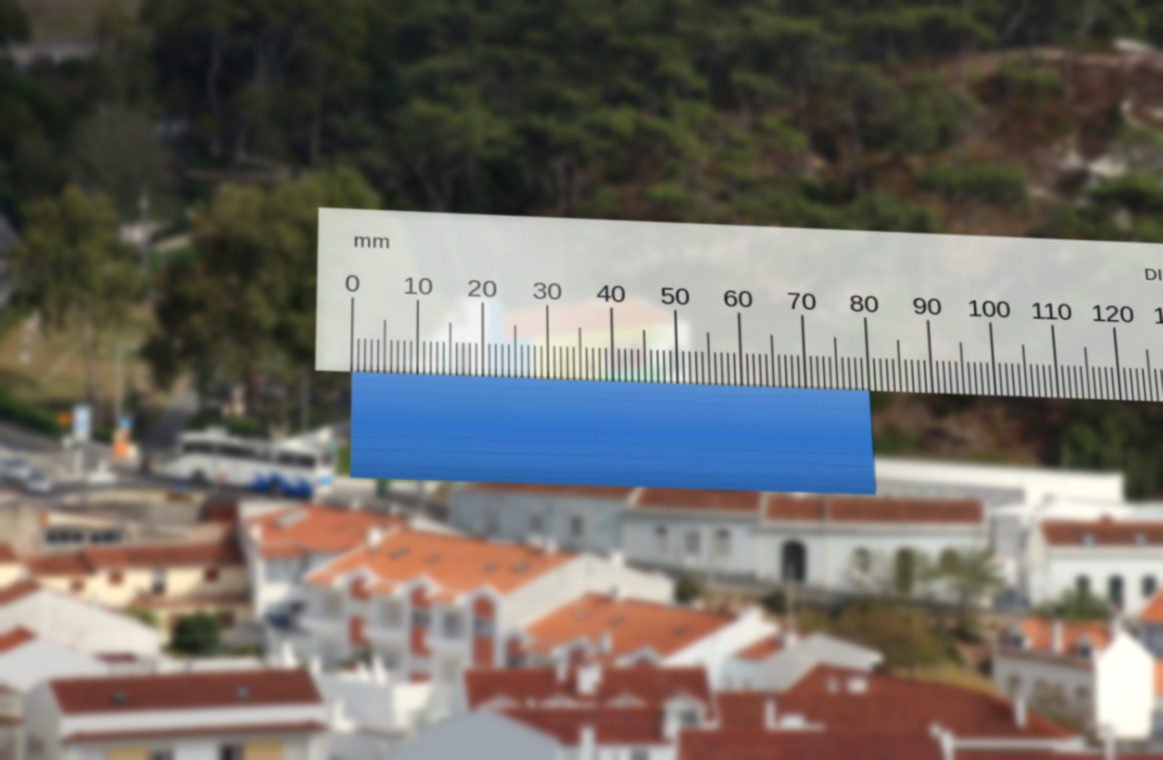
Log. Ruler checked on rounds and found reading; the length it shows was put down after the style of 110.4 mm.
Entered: 80 mm
